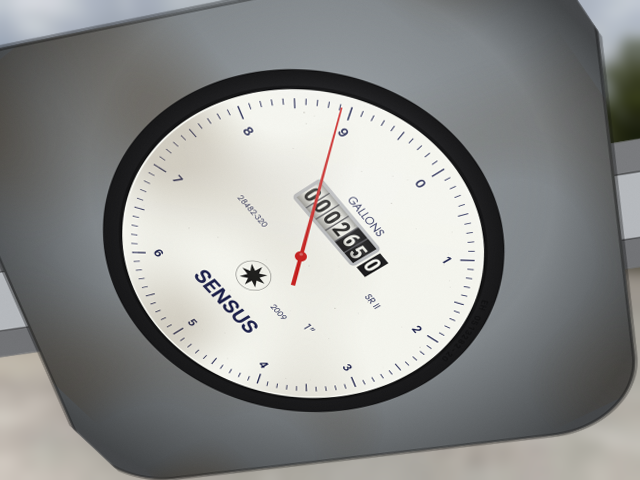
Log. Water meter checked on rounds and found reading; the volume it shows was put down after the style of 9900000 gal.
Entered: 2648.9 gal
